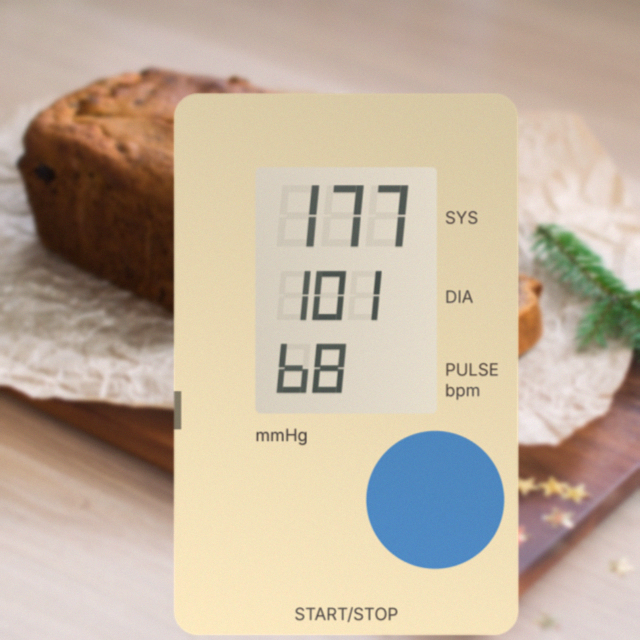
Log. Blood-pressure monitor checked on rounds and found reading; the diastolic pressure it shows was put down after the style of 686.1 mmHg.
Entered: 101 mmHg
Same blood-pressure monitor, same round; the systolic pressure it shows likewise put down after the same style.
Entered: 177 mmHg
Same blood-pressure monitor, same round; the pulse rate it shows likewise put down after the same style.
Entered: 68 bpm
